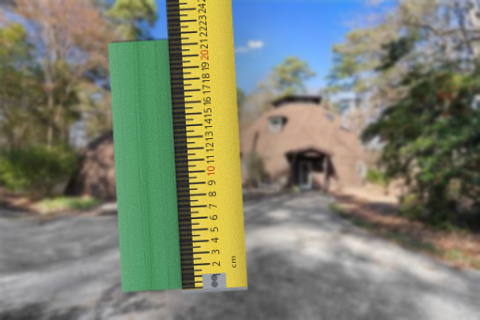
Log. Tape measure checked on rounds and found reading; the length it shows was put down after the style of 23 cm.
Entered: 21.5 cm
